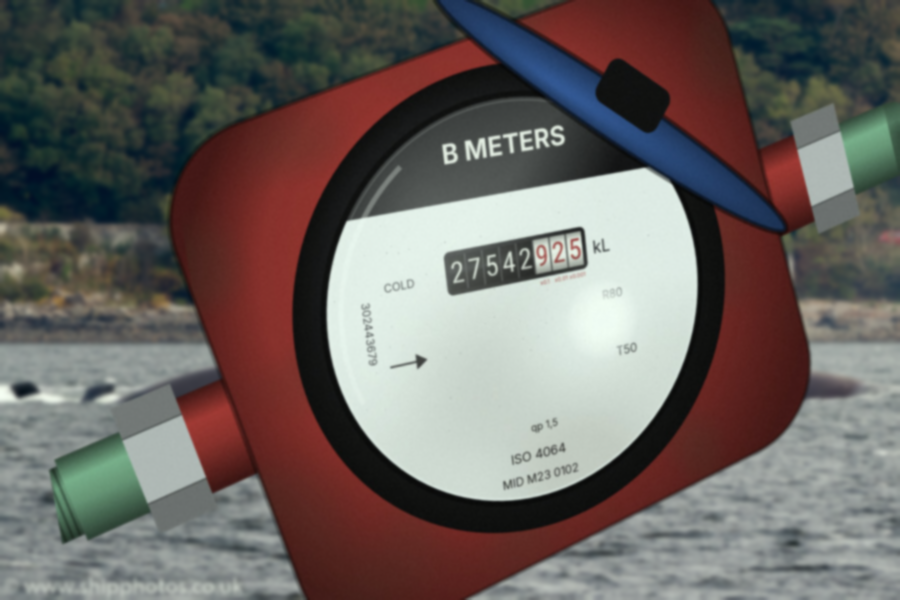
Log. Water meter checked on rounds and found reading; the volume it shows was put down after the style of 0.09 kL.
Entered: 27542.925 kL
